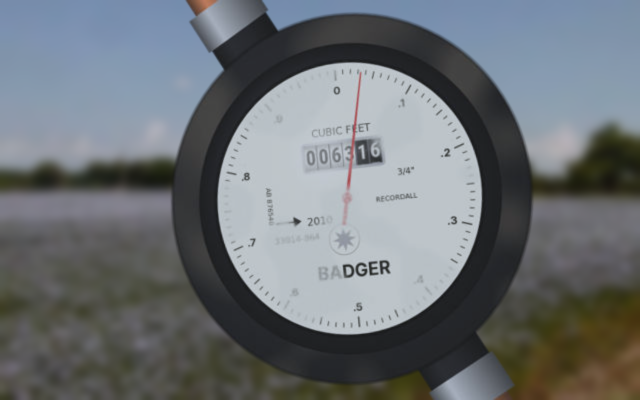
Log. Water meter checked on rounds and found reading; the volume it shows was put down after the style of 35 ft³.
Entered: 6316.03 ft³
